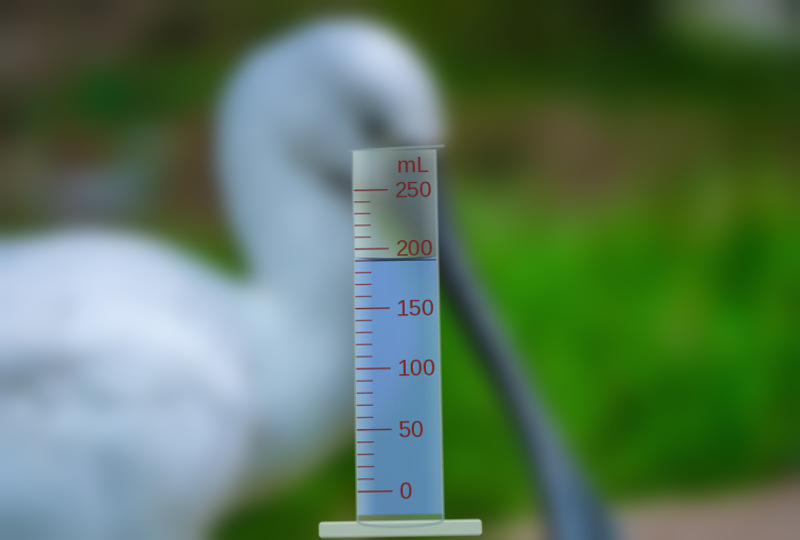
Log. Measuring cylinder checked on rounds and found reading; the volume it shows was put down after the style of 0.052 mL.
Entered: 190 mL
